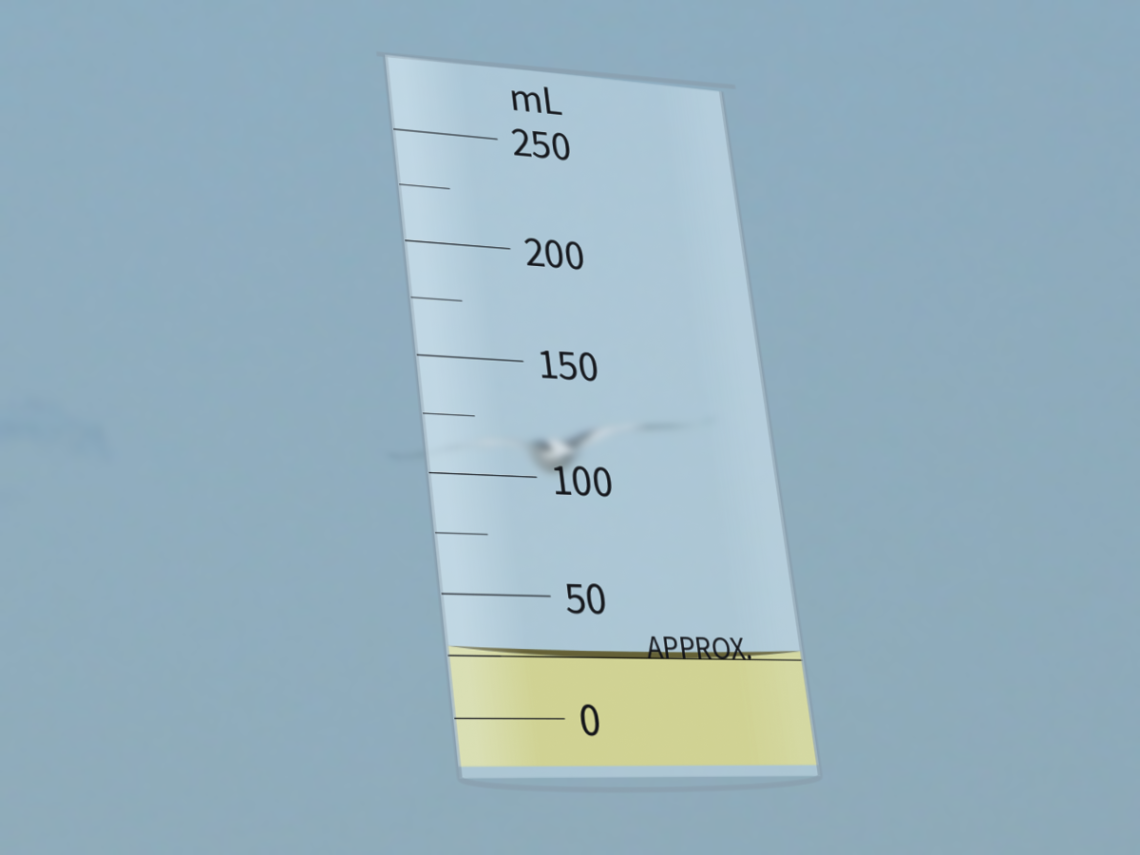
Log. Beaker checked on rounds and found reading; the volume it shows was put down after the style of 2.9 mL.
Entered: 25 mL
